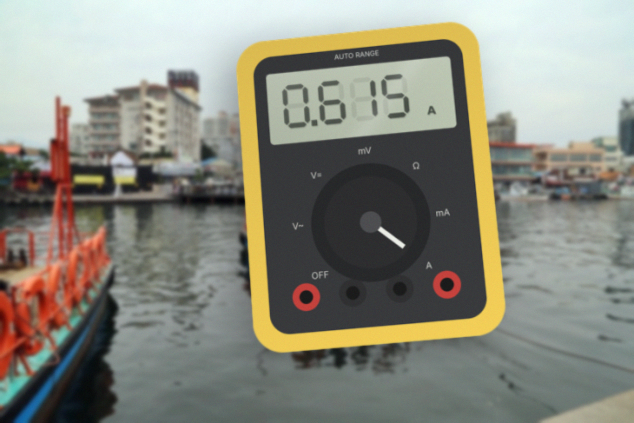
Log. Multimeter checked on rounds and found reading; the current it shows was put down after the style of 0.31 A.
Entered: 0.615 A
